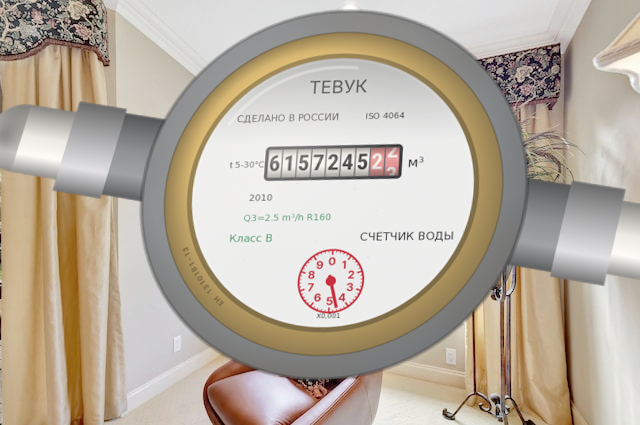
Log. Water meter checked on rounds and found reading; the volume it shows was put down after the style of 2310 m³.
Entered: 6157245.224 m³
